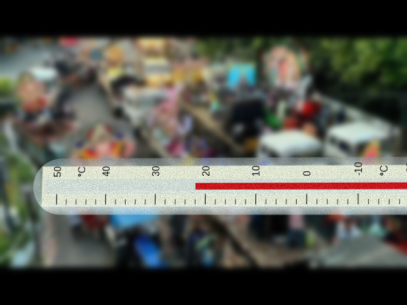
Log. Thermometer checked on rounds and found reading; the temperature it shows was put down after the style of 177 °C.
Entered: 22 °C
